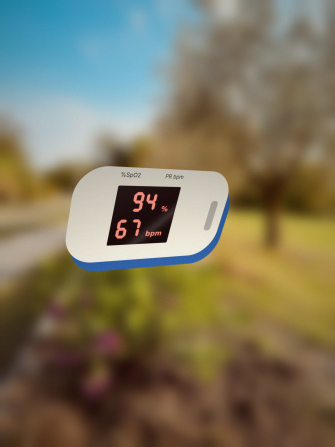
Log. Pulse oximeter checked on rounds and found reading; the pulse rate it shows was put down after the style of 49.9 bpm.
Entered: 67 bpm
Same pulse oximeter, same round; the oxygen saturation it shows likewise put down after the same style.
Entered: 94 %
